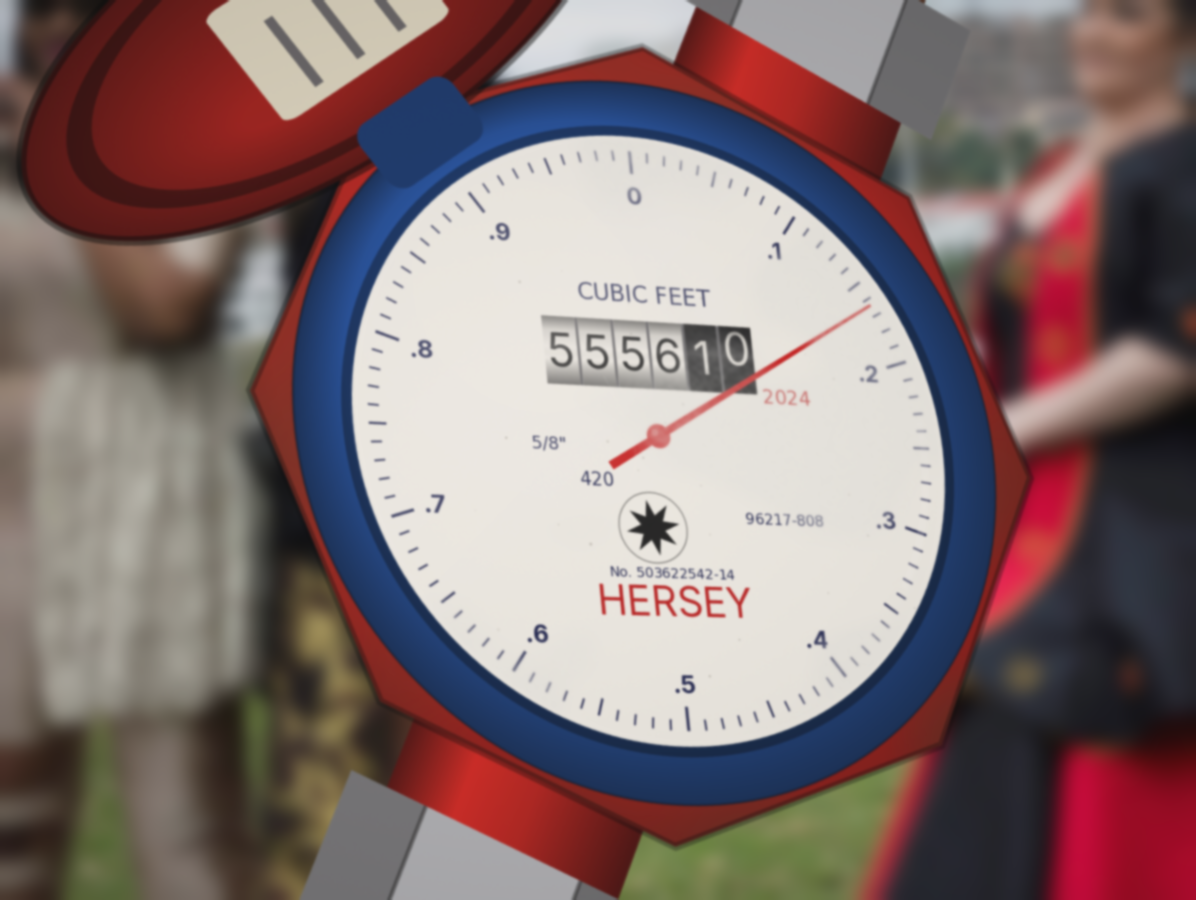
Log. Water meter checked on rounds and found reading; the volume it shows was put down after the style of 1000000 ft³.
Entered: 555610.16 ft³
